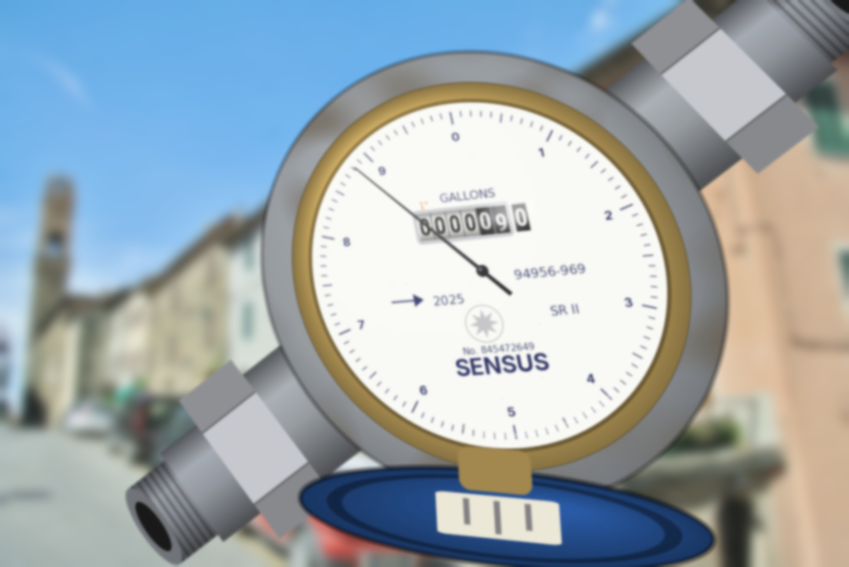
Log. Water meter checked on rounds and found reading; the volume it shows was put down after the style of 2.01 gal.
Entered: 88.8 gal
